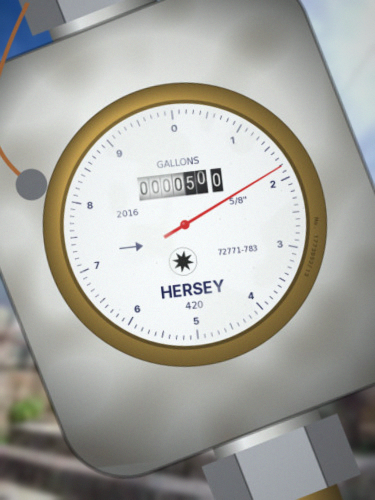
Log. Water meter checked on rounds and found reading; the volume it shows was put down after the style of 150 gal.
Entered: 501.8 gal
